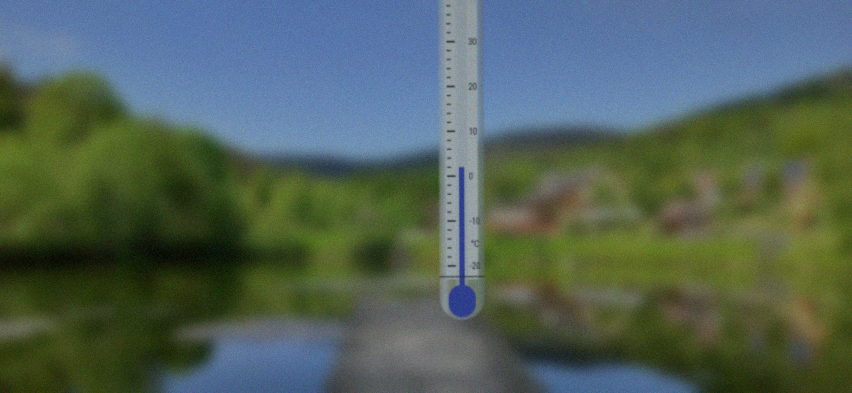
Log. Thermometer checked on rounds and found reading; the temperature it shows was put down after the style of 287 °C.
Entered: 2 °C
